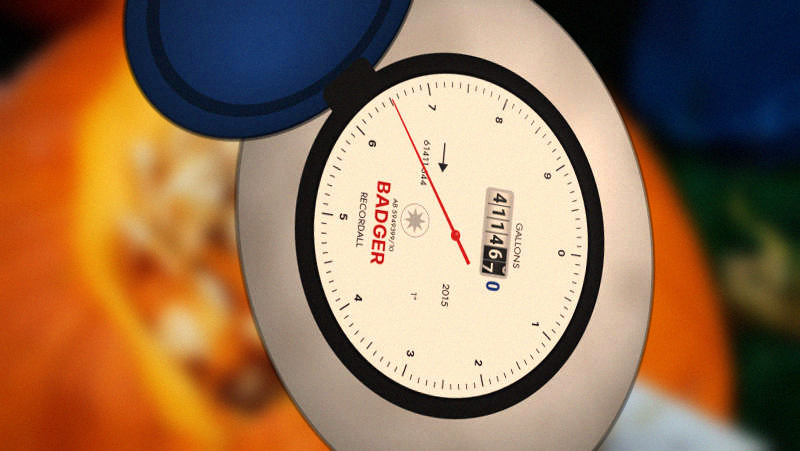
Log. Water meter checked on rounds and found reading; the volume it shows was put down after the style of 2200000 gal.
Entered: 4114666.5 gal
